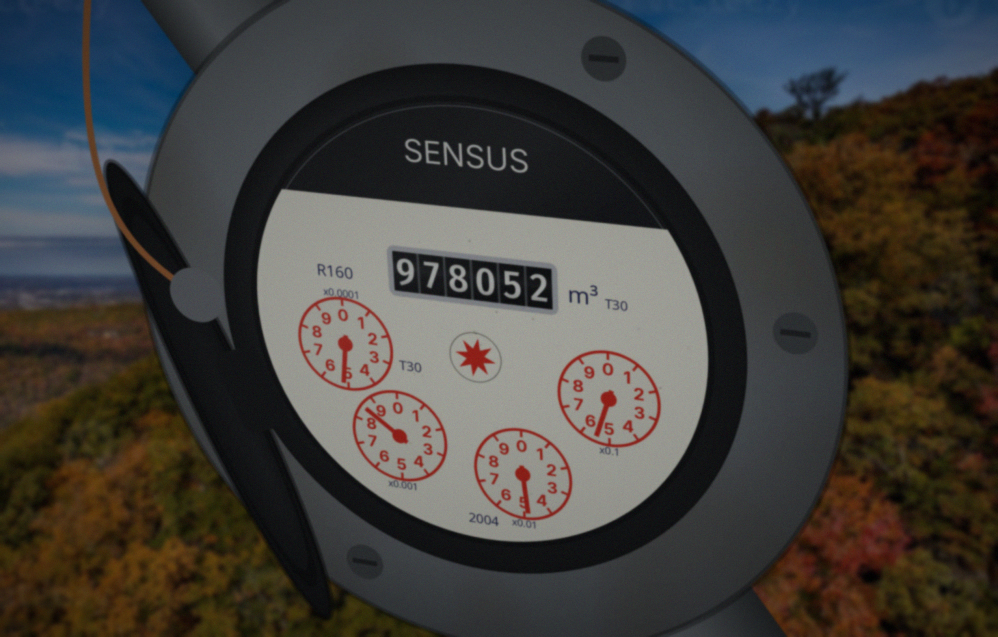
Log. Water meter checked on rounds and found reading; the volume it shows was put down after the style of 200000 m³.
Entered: 978052.5485 m³
